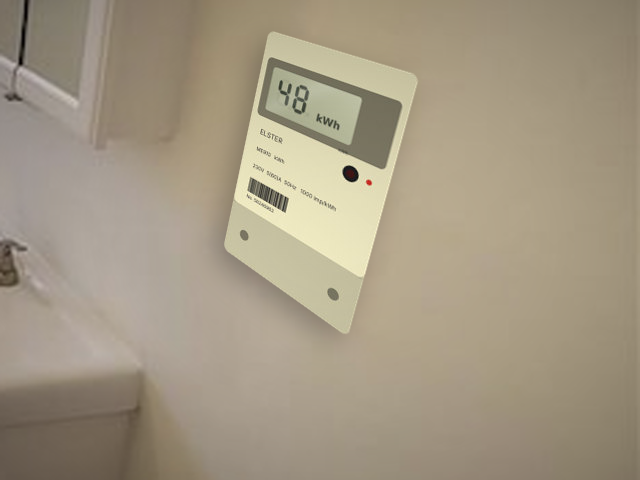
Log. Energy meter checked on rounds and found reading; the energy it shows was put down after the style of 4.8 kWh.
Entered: 48 kWh
